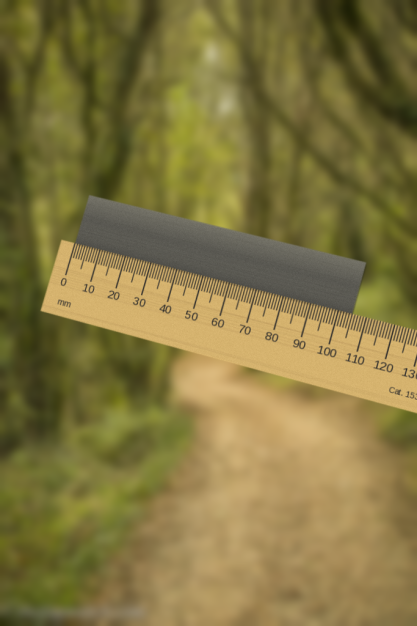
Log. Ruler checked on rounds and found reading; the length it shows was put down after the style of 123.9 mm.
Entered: 105 mm
